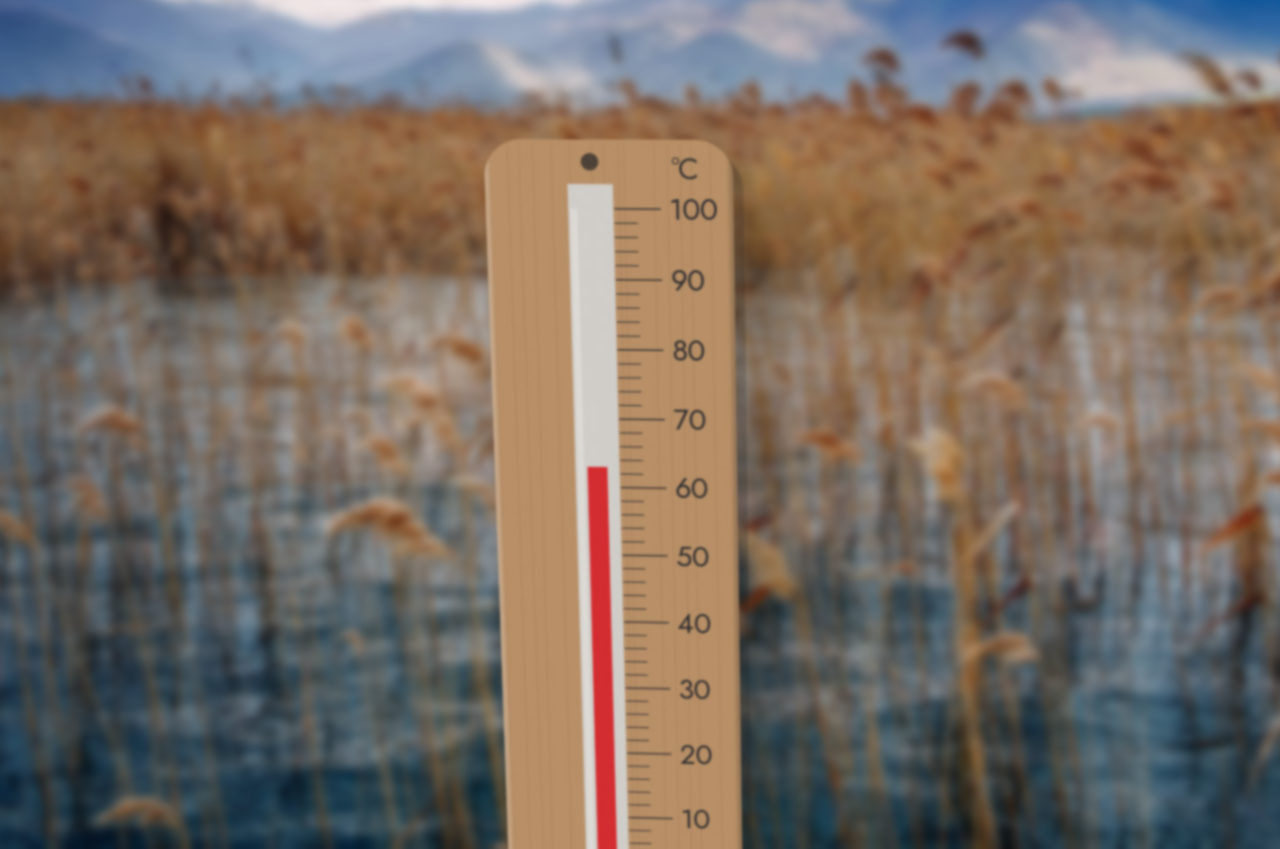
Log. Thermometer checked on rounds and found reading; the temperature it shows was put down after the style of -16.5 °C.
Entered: 63 °C
